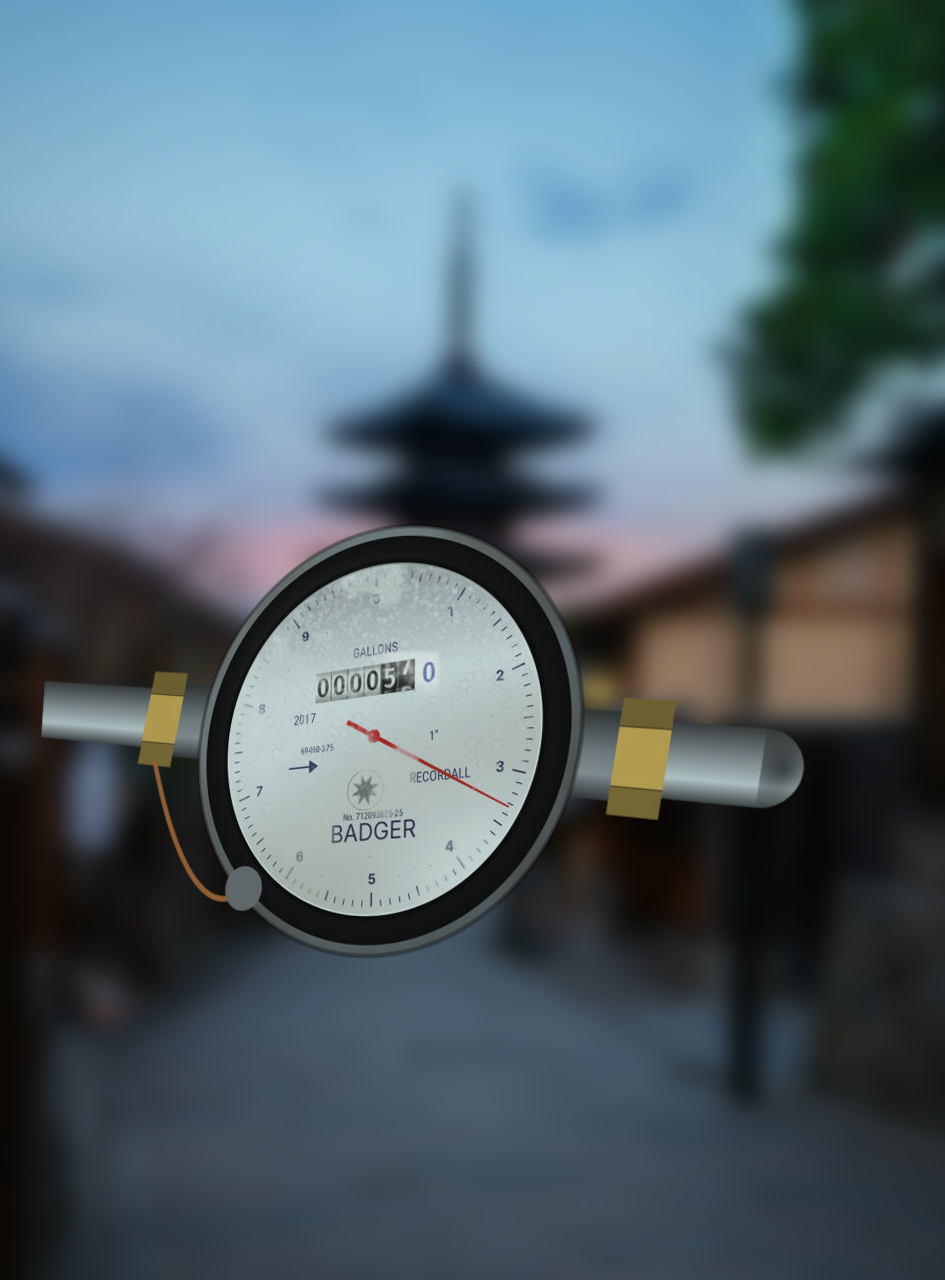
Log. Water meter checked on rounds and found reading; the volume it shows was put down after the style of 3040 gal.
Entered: 573.3 gal
